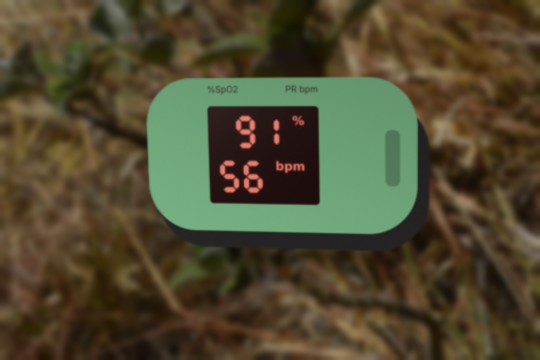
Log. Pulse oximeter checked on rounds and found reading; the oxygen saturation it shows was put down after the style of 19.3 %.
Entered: 91 %
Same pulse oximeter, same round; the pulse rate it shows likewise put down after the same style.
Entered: 56 bpm
